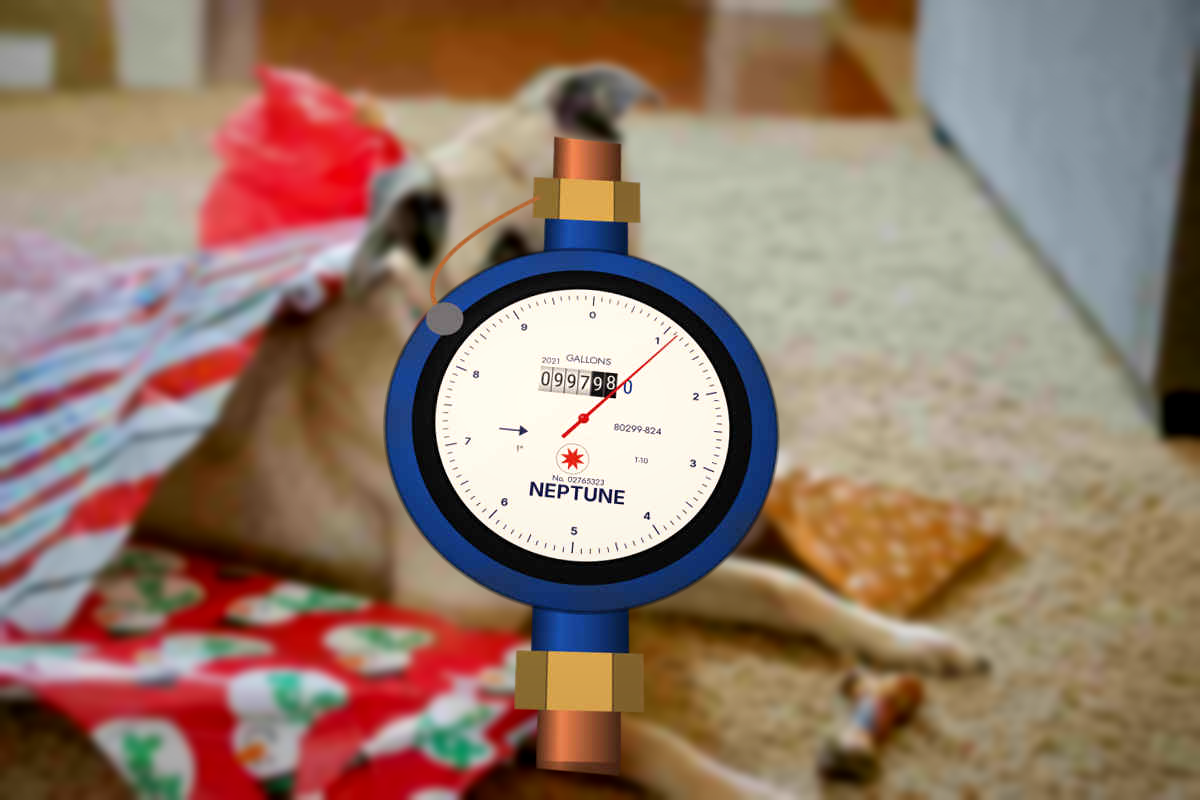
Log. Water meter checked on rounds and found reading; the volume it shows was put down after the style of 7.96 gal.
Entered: 997981.1 gal
